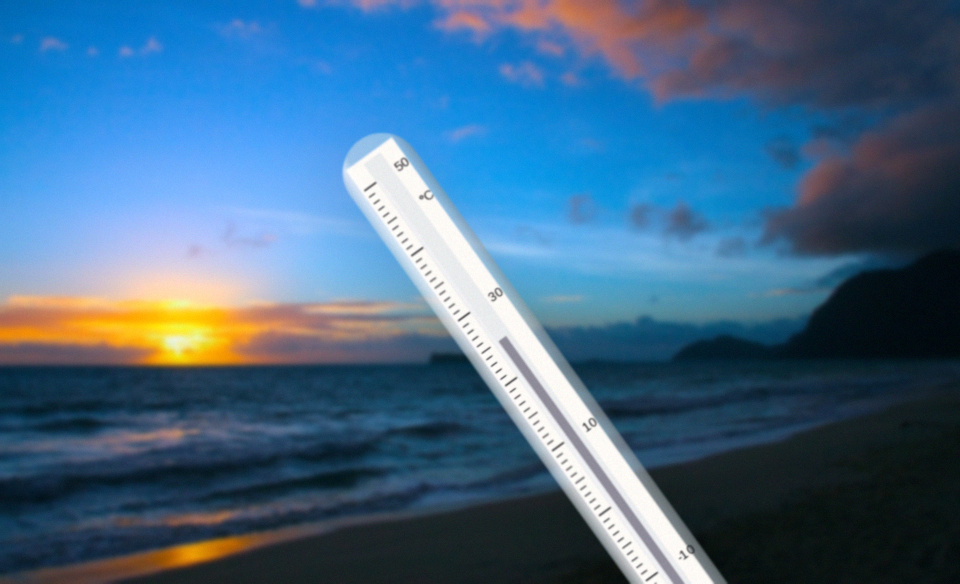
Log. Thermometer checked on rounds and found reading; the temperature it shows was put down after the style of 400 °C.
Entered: 25 °C
